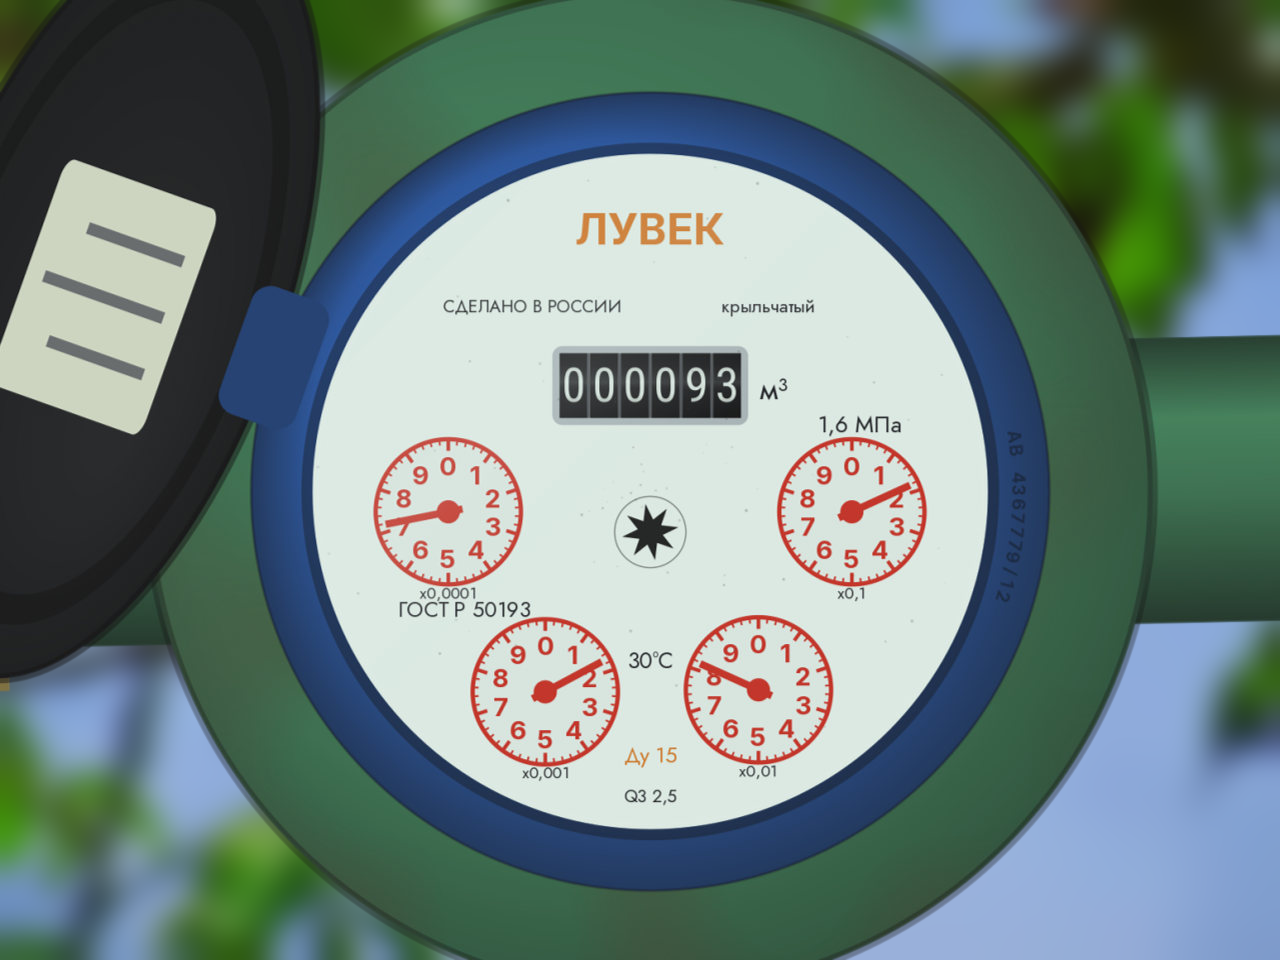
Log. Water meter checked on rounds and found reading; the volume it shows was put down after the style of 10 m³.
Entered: 93.1817 m³
